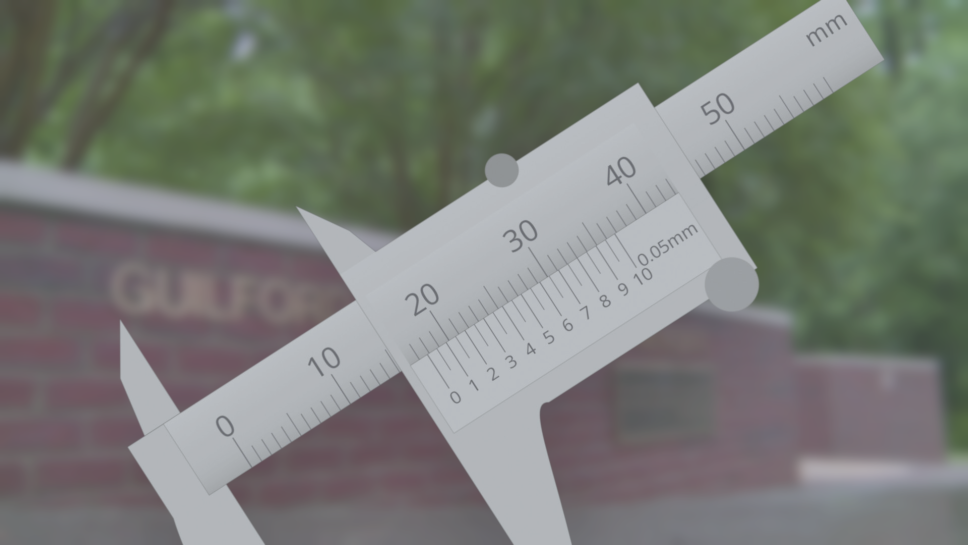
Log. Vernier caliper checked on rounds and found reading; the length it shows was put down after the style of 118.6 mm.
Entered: 17.8 mm
